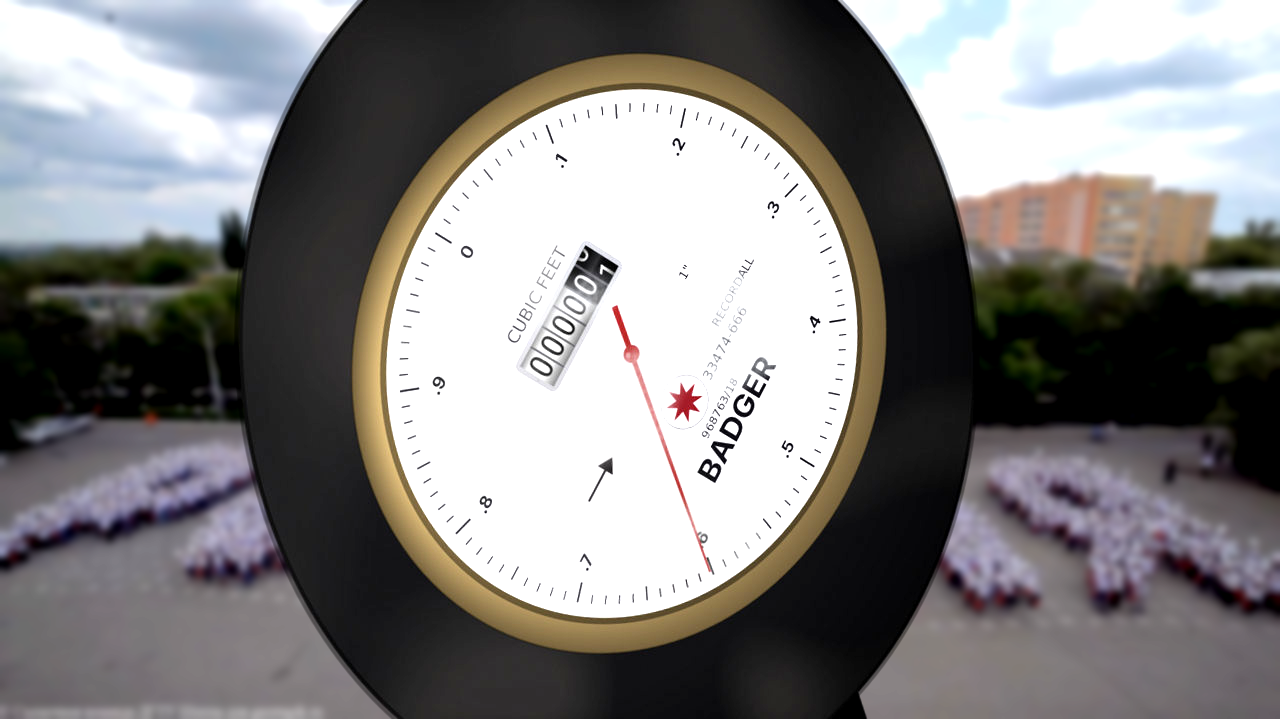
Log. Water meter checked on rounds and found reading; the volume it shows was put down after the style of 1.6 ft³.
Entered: 0.60 ft³
